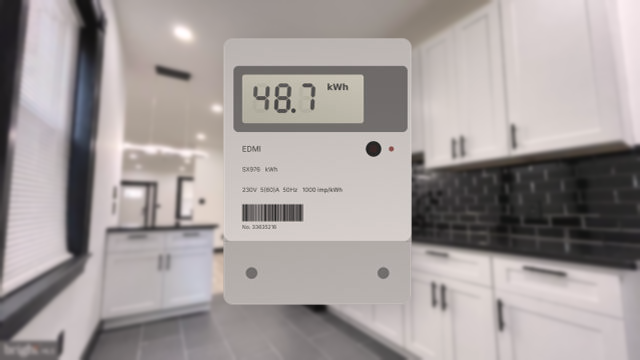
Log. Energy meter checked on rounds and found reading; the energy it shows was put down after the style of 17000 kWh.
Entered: 48.7 kWh
